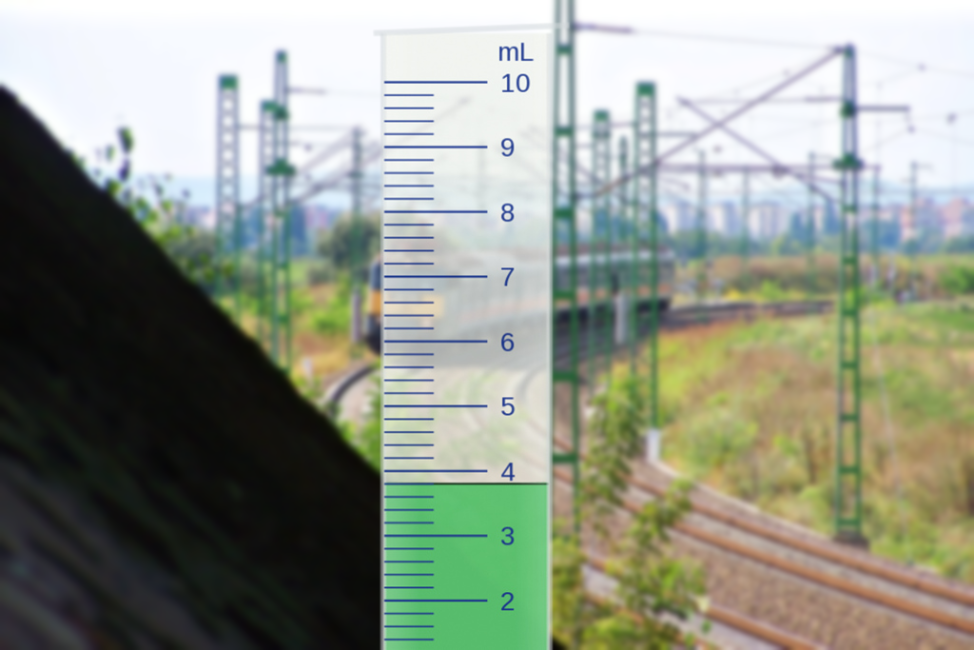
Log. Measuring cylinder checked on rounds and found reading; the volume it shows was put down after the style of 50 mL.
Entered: 3.8 mL
